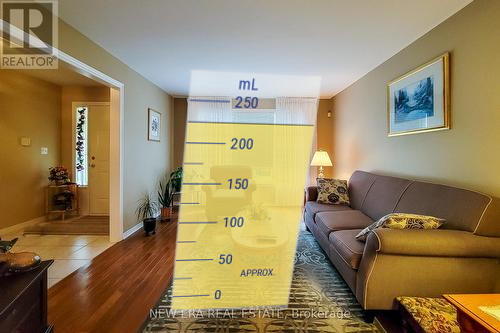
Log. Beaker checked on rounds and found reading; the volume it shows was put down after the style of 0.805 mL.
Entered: 225 mL
